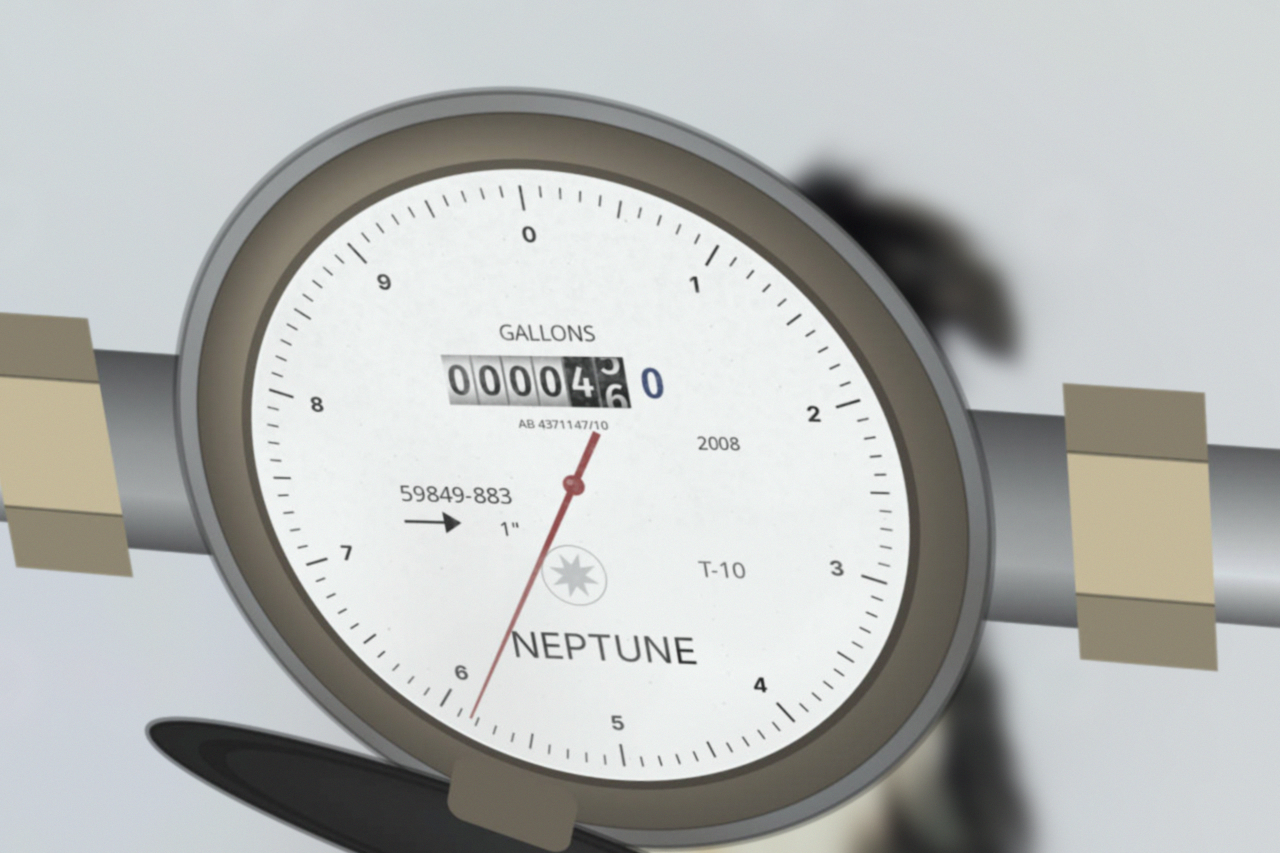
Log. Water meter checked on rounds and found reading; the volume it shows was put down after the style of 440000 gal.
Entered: 455.8 gal
